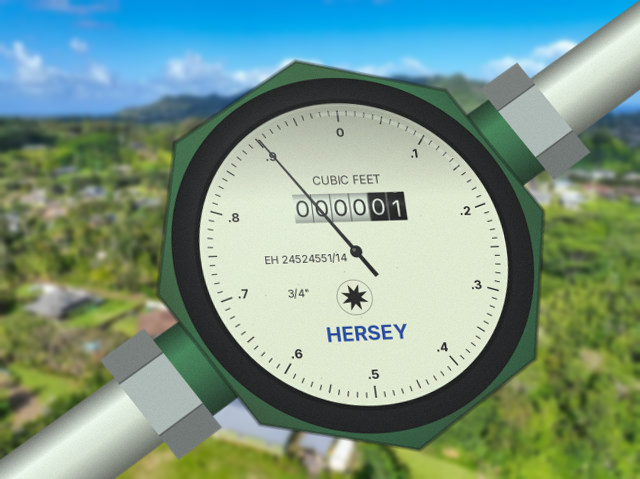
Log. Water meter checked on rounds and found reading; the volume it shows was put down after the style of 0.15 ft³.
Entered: 0.90 ft³
